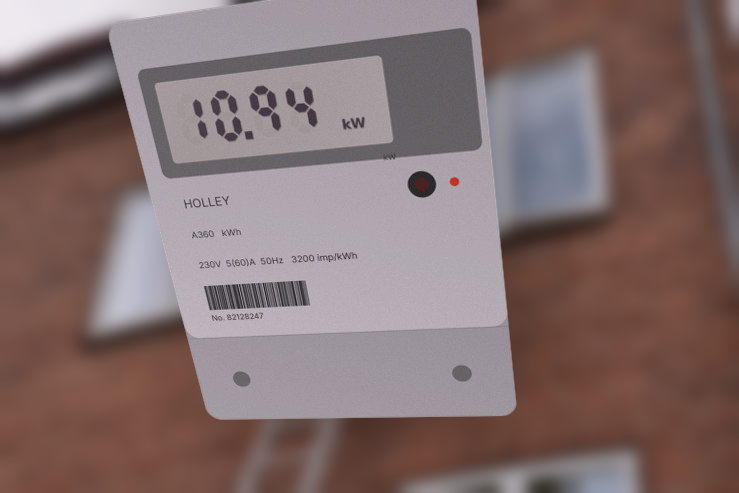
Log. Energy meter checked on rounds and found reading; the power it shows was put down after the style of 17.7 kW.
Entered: 10.94 kW
